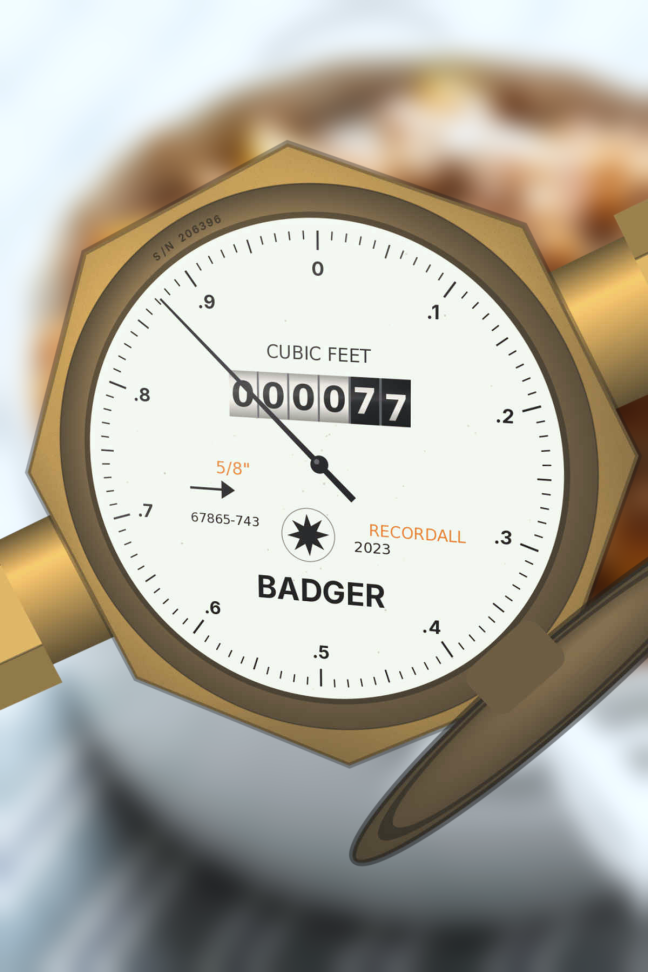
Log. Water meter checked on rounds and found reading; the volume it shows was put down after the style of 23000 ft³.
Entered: 76.87 ft³
